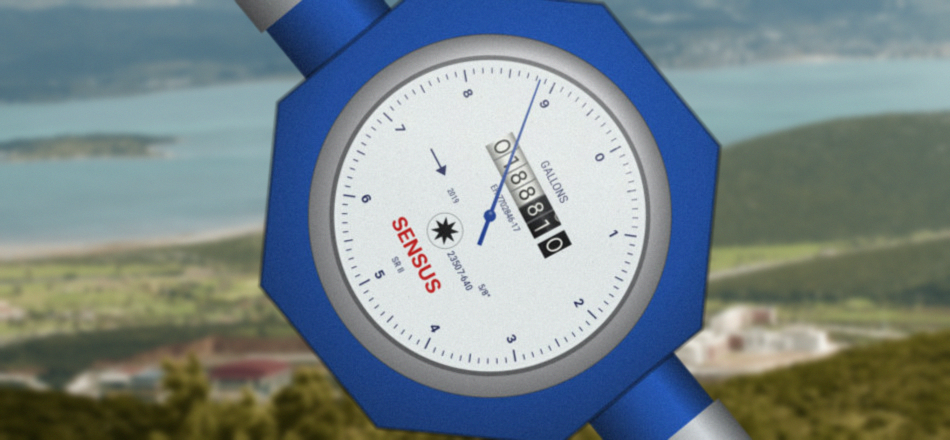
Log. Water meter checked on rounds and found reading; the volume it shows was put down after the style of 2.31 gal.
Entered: 188808.8 gal
